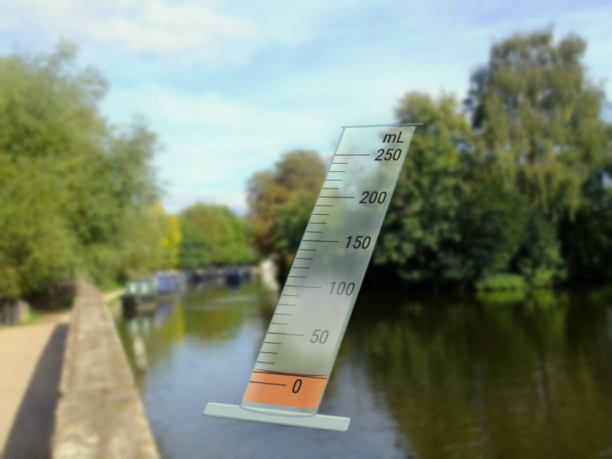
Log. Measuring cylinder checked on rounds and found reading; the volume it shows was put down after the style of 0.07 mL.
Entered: 10 mL
